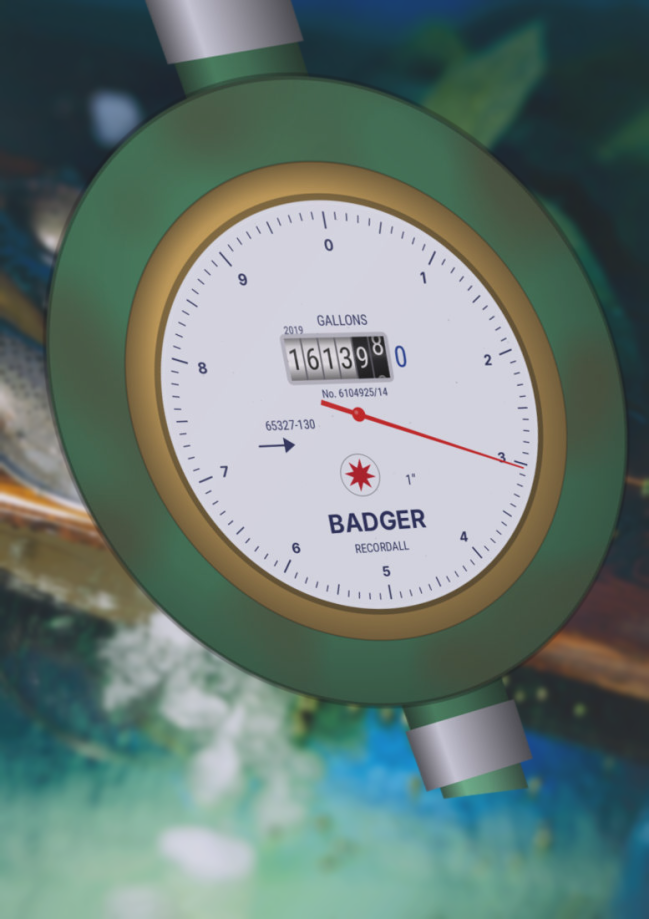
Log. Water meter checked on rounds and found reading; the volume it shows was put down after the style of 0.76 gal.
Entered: 1613983.0 gal
